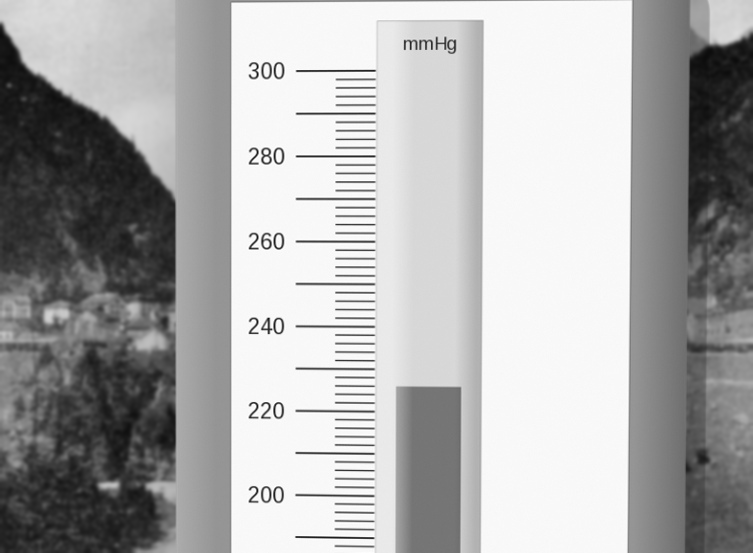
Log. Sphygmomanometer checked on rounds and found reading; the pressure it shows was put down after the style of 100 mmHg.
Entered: 226 mmHg
